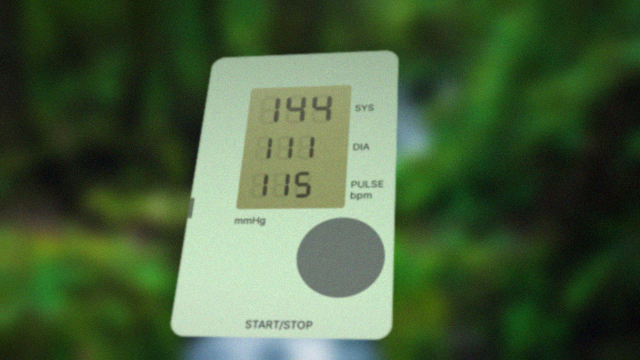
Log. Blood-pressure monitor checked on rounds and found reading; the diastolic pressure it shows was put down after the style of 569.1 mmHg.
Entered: 111 mmHg
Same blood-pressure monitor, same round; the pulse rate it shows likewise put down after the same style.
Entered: 115 bpm
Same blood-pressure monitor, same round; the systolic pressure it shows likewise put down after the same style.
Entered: 144 mmHg
